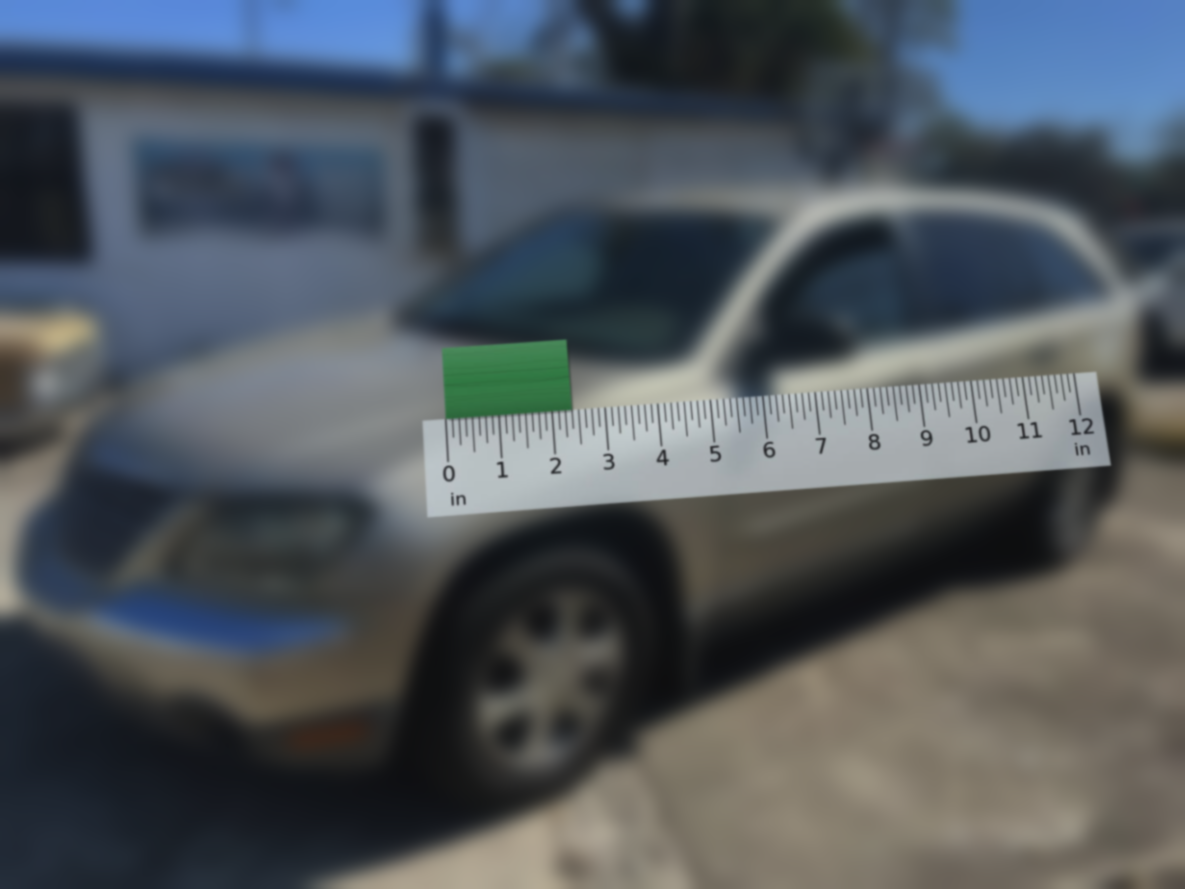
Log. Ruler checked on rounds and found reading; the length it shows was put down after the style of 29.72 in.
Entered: 2.375 in
